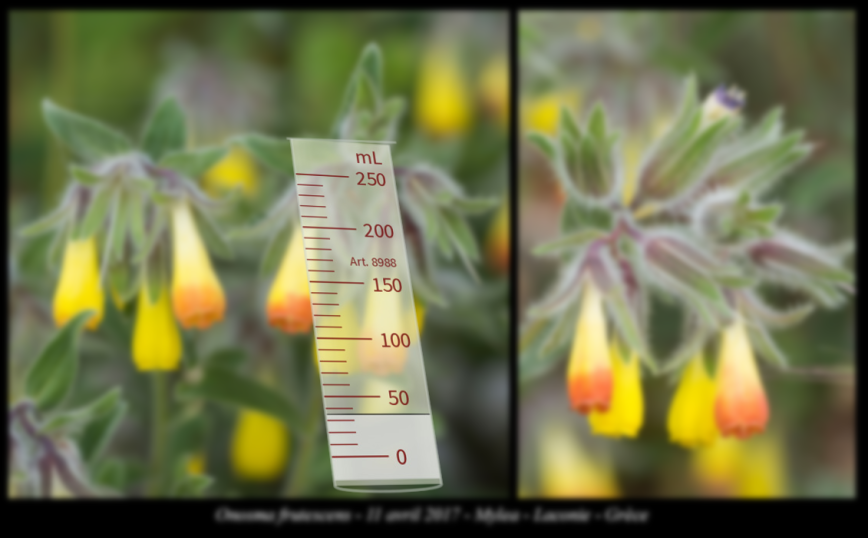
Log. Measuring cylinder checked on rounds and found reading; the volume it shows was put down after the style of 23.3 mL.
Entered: 35 mL
